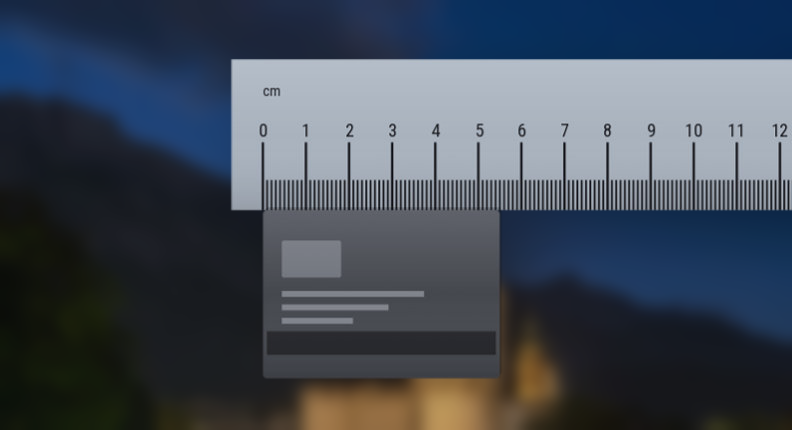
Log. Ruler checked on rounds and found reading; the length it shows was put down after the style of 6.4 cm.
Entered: 5.5 cm
